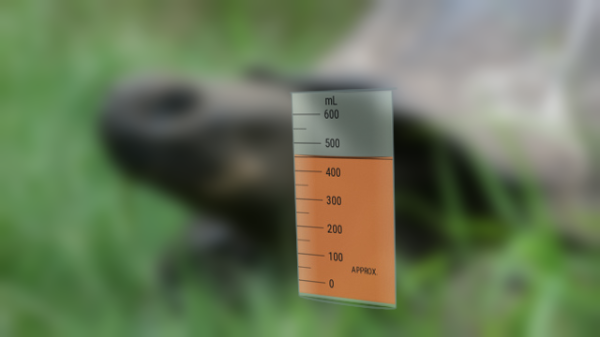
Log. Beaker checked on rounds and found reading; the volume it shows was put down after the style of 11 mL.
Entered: 450 mL
